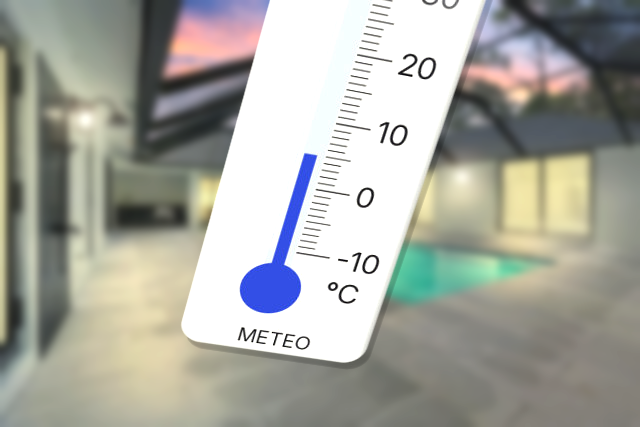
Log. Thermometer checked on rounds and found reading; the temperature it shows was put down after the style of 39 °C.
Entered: 5 °C
